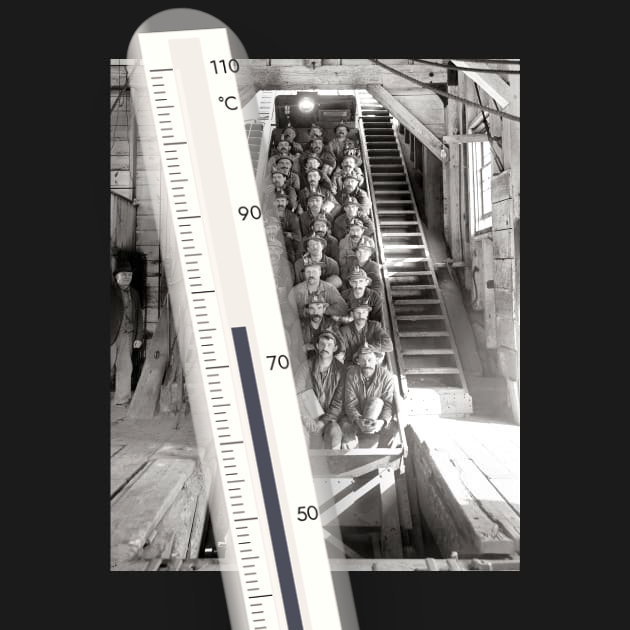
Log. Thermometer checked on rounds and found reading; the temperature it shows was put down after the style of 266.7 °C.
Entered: 75 °C
